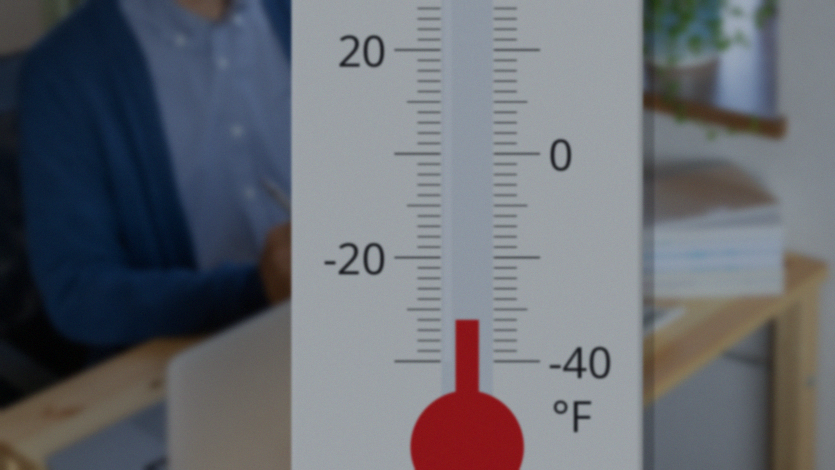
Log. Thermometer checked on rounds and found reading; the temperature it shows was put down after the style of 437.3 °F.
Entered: -32 °F
